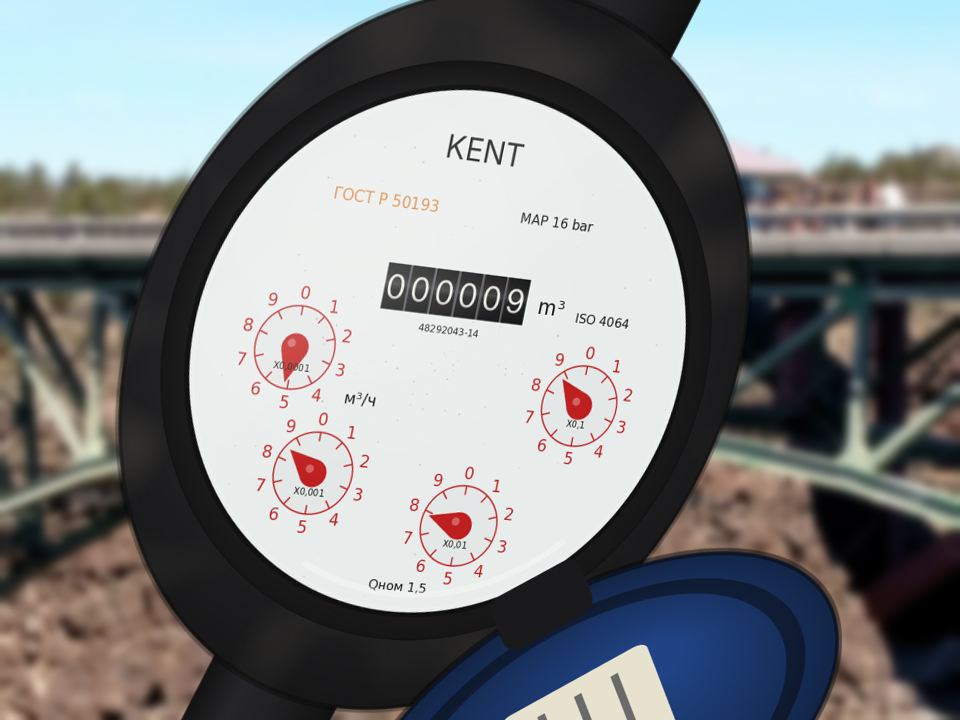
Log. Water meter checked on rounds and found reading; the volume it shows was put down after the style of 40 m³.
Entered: 9.8785 m³
